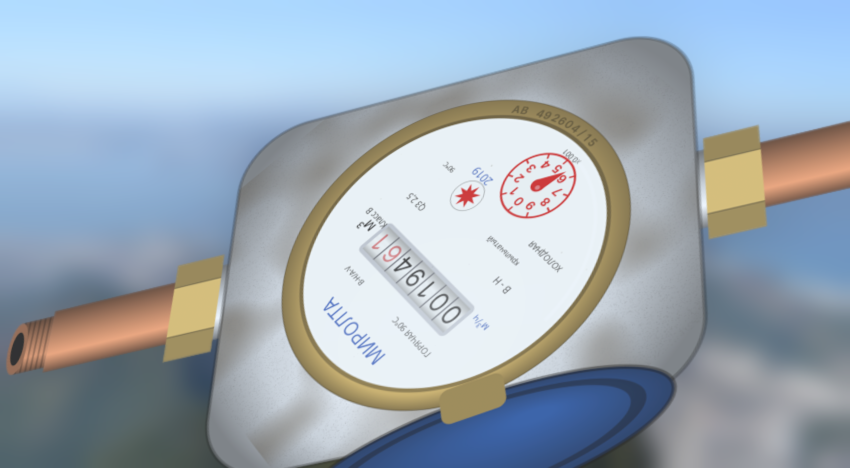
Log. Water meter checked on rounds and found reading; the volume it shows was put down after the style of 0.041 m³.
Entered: 194.615 m³
